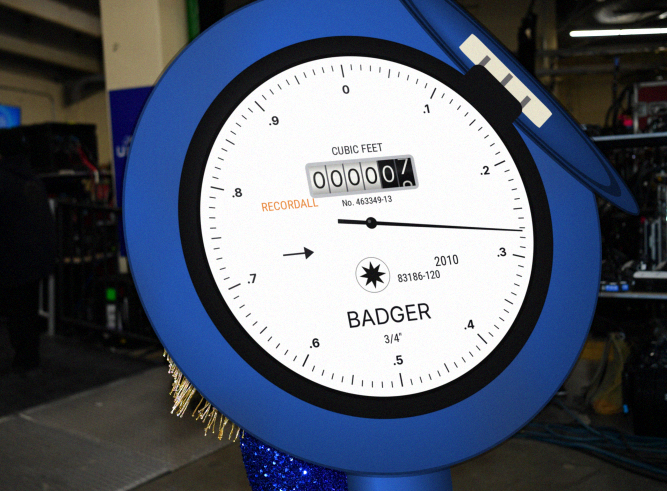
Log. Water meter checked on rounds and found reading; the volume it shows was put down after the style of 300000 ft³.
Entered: 7.27 ft³
